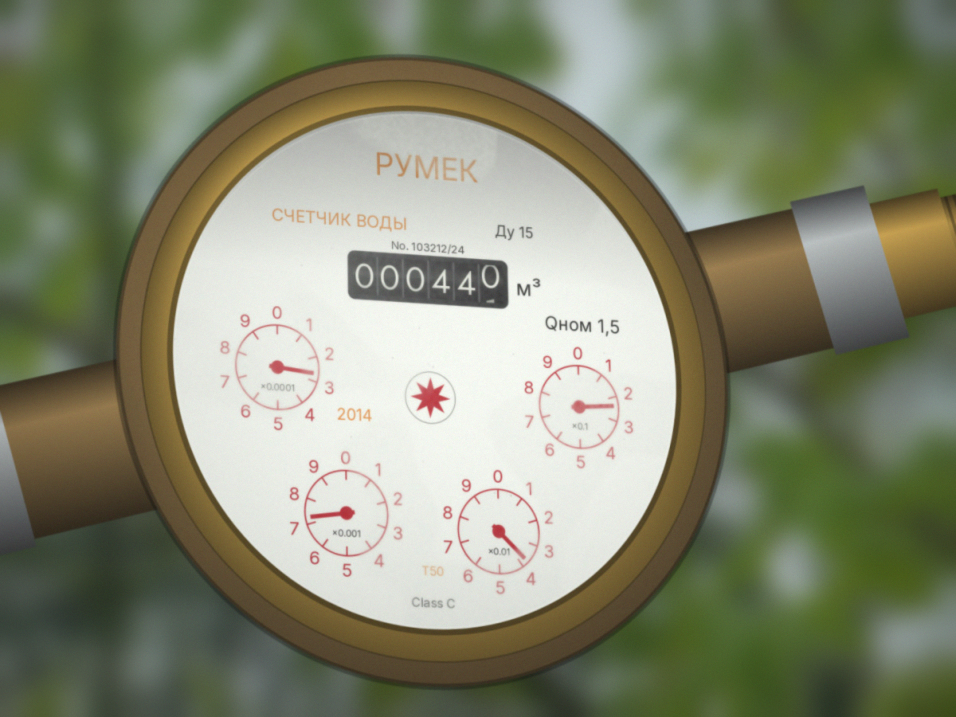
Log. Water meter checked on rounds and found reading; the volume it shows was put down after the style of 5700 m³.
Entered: 440.2372 m³
